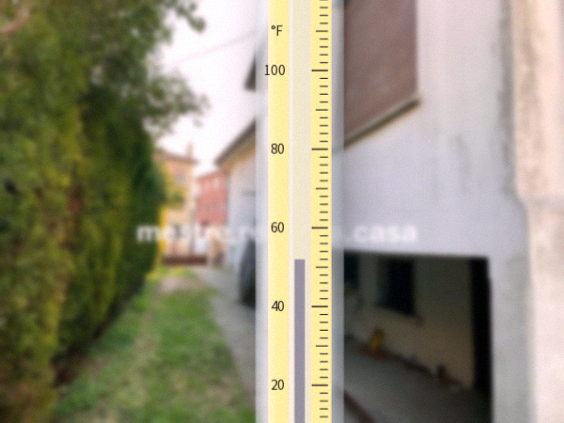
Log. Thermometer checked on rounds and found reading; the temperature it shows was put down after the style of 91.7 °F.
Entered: 52 °F
